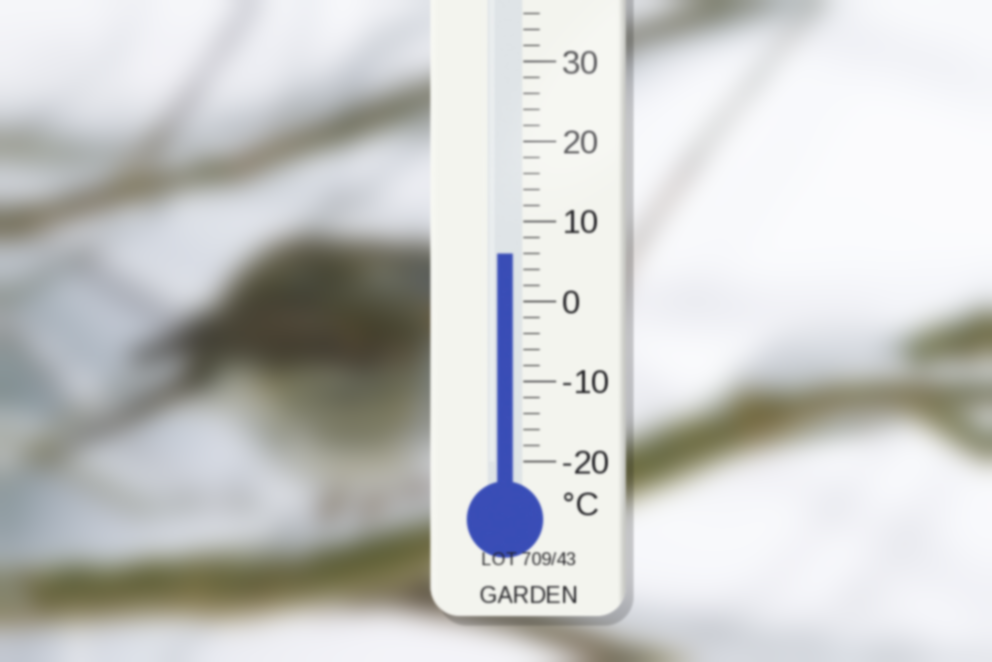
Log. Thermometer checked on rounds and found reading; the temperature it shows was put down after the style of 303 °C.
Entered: 6 °C
